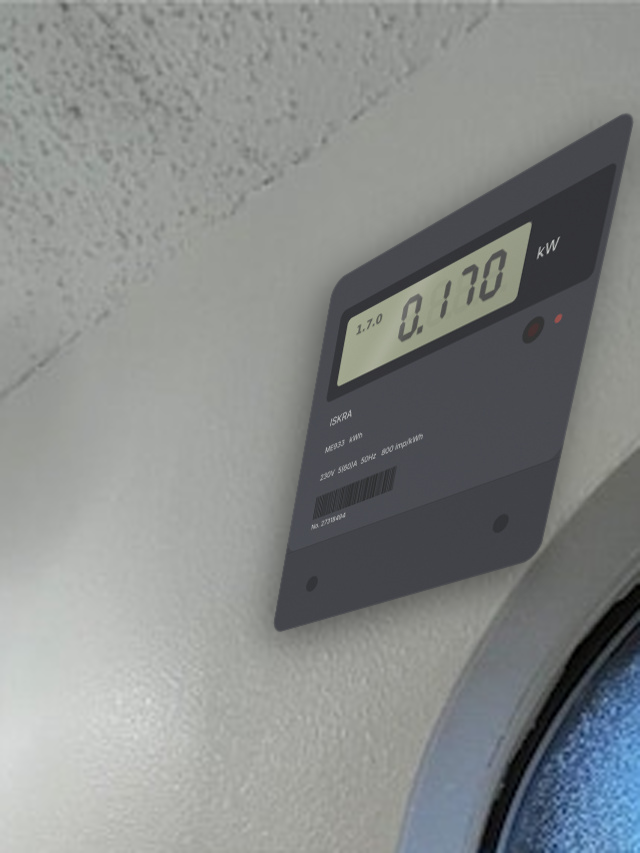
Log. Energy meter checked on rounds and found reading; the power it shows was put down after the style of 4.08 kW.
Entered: 0.170 kW
